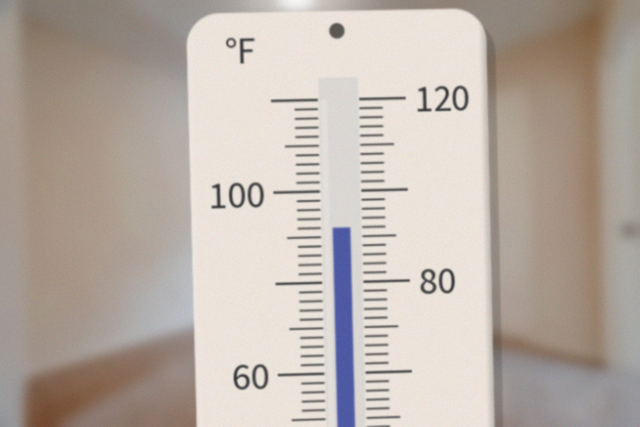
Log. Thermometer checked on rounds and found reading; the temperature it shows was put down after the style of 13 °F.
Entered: 92 °F
